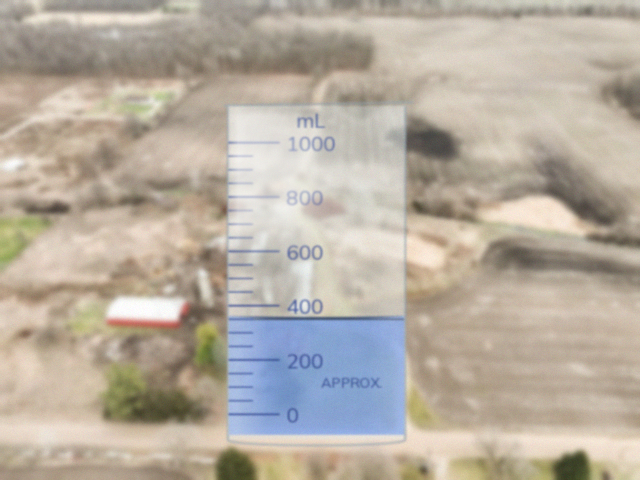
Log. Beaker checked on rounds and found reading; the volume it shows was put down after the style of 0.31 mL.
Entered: 350 mL
